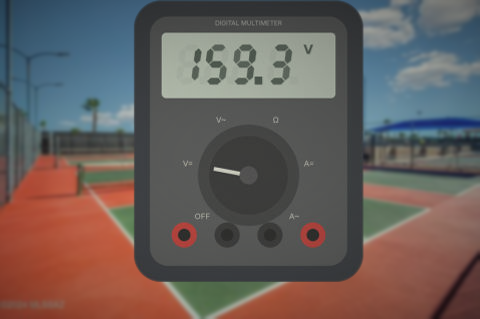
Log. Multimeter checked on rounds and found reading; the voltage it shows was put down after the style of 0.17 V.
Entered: 159.3 V
